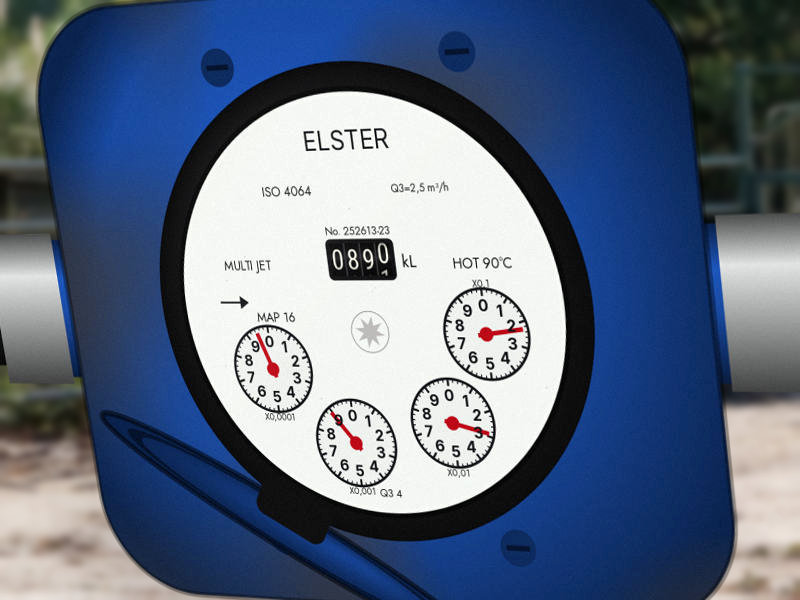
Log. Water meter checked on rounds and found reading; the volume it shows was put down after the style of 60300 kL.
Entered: 890.2289 kL
